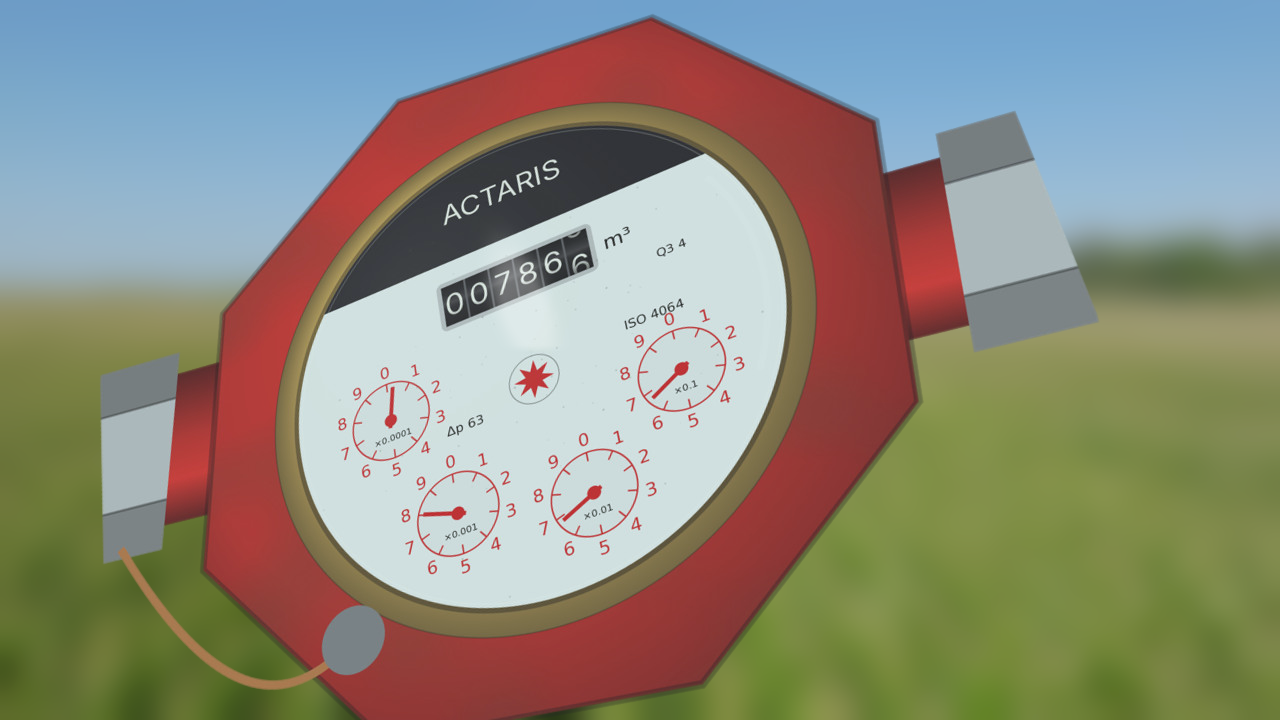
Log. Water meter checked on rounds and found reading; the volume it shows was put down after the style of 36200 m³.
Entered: 7865.6680 m³
